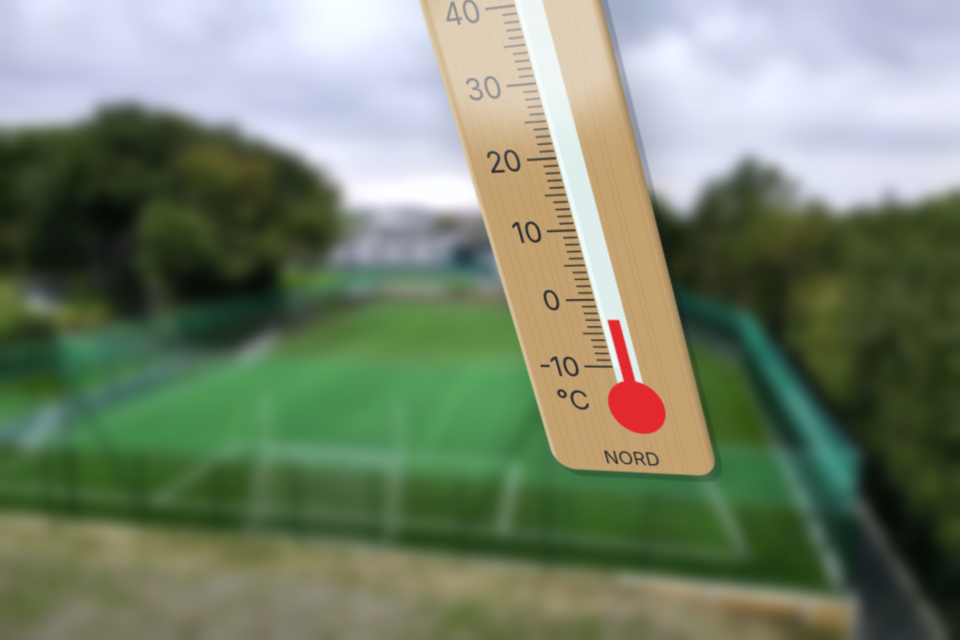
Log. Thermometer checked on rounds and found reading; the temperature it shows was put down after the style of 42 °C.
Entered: -3 °C
